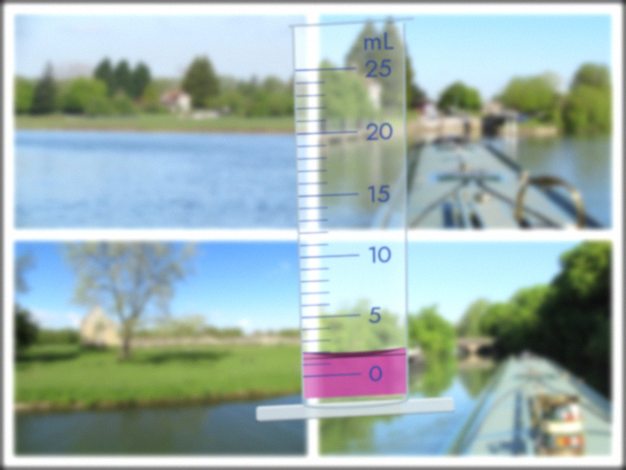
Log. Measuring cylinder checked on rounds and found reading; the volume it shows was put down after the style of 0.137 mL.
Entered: 1.5 mL
